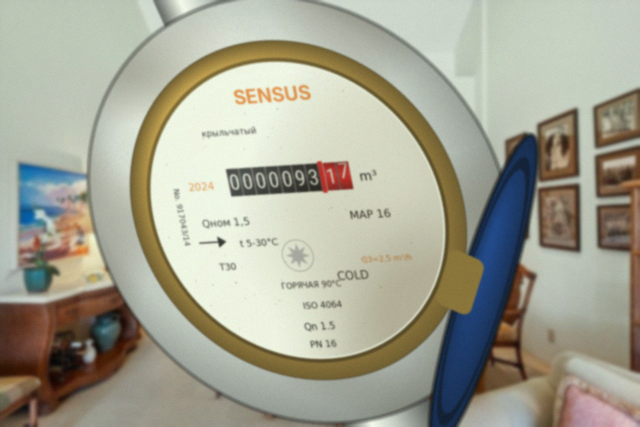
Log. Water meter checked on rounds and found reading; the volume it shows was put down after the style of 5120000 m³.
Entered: 93.17 m³
